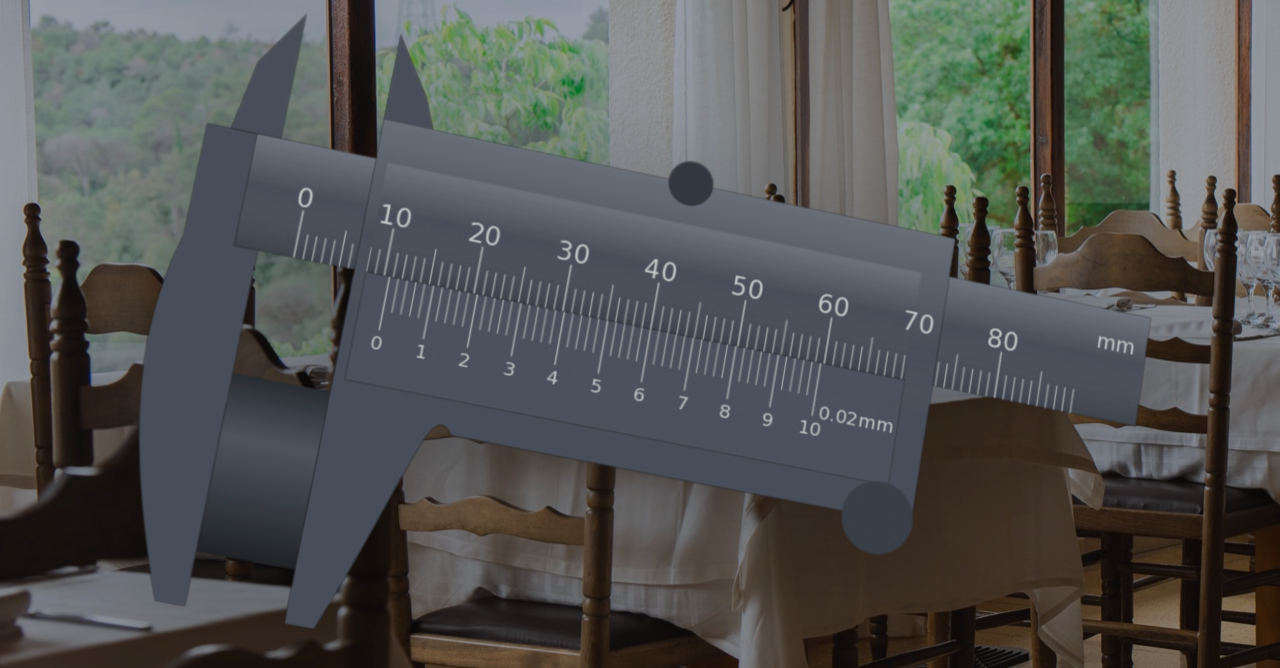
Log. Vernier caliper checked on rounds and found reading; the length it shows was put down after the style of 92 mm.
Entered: 10.6 mm
